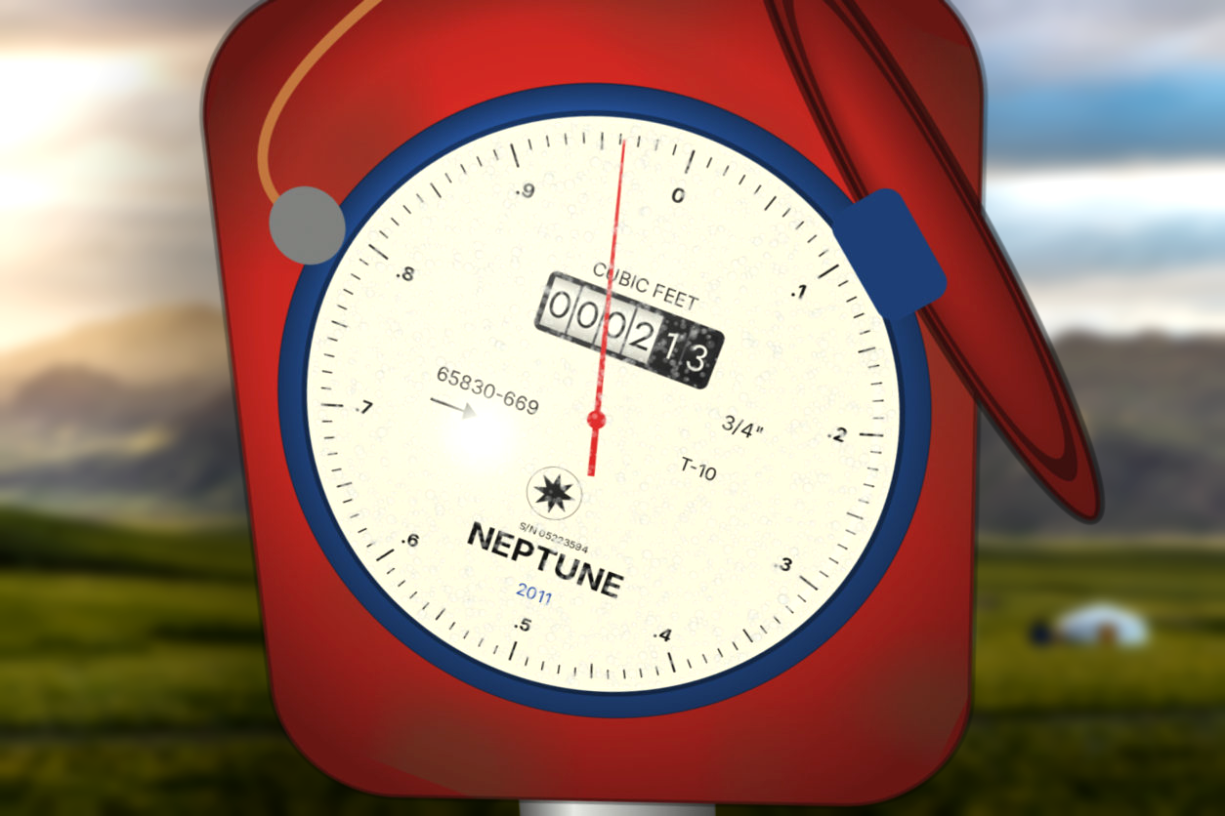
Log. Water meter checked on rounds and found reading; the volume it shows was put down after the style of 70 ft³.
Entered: 212.96 ft³
